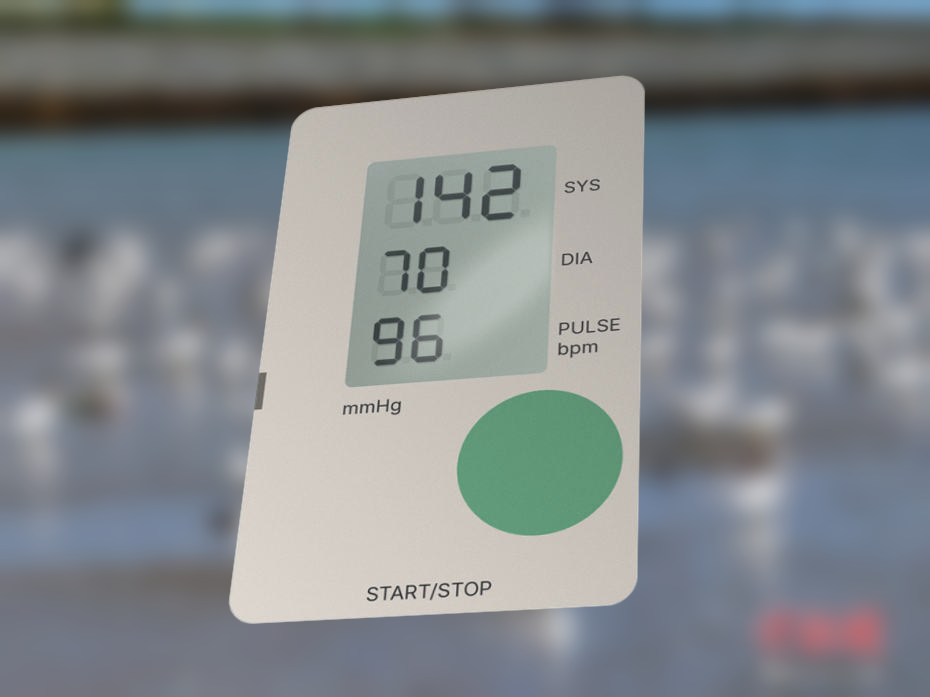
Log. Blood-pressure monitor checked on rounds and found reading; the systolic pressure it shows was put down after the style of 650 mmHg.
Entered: 142 mmHg
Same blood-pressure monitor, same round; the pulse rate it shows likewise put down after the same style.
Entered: 96 bpm
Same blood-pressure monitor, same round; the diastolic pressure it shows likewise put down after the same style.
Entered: 70 mmHg
